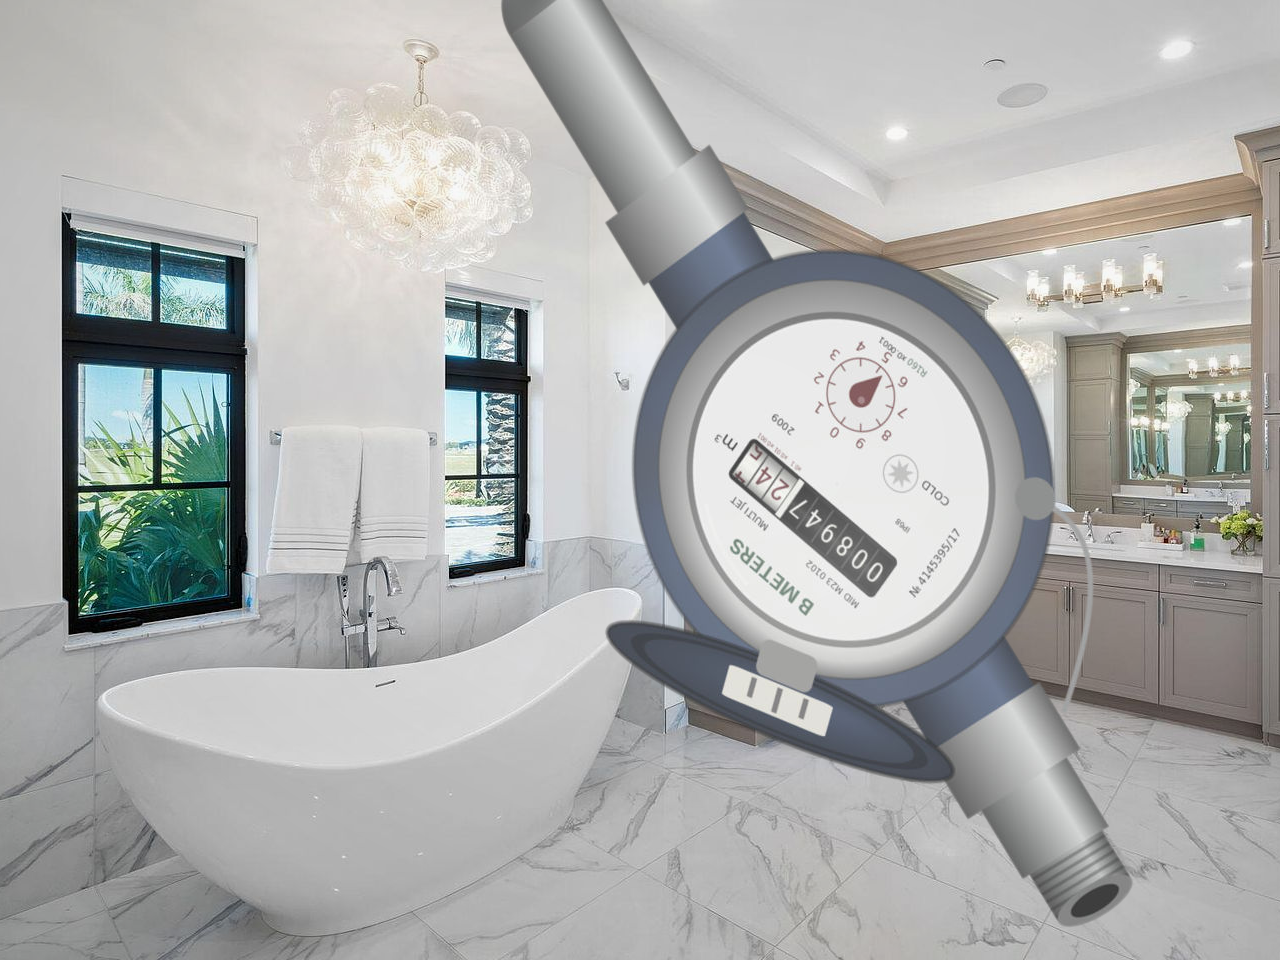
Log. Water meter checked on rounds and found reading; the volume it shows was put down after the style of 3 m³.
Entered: 8947.2445 m³
